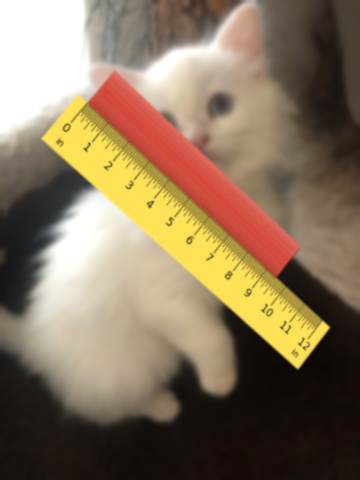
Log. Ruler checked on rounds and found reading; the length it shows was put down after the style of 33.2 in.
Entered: 9.5 in
